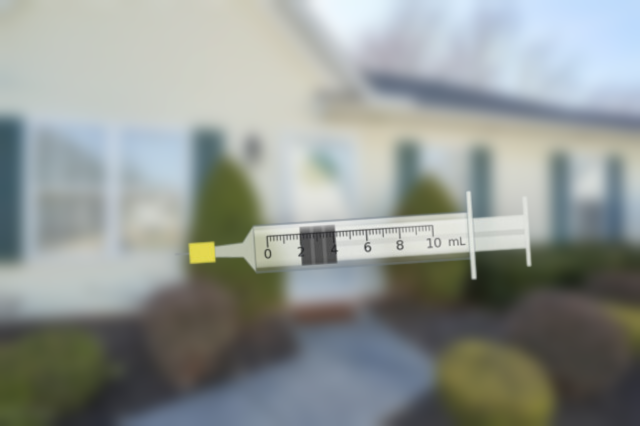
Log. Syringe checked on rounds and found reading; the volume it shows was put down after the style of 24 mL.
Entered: 2 mL
